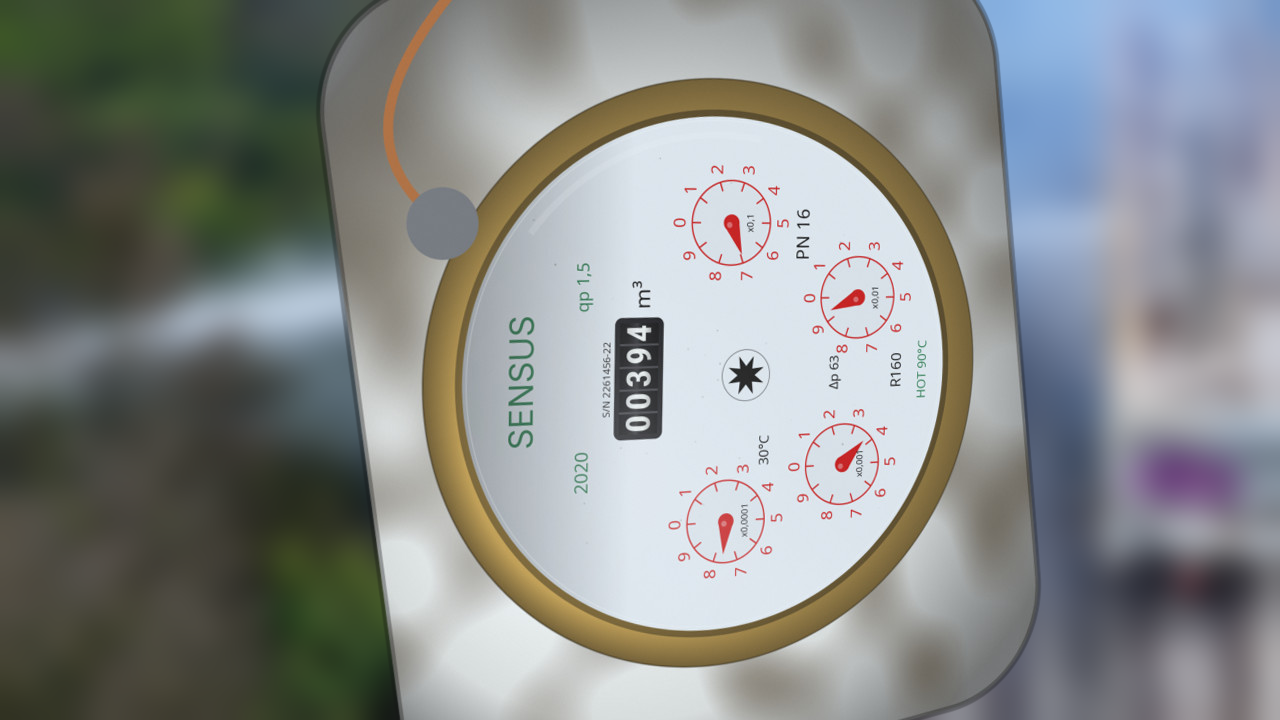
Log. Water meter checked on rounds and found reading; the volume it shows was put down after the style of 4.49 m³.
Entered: 394.6937 m³
